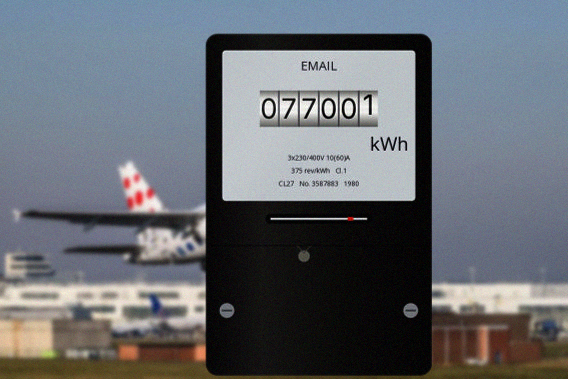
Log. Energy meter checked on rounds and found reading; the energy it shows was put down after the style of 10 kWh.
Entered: 77001 kWh
